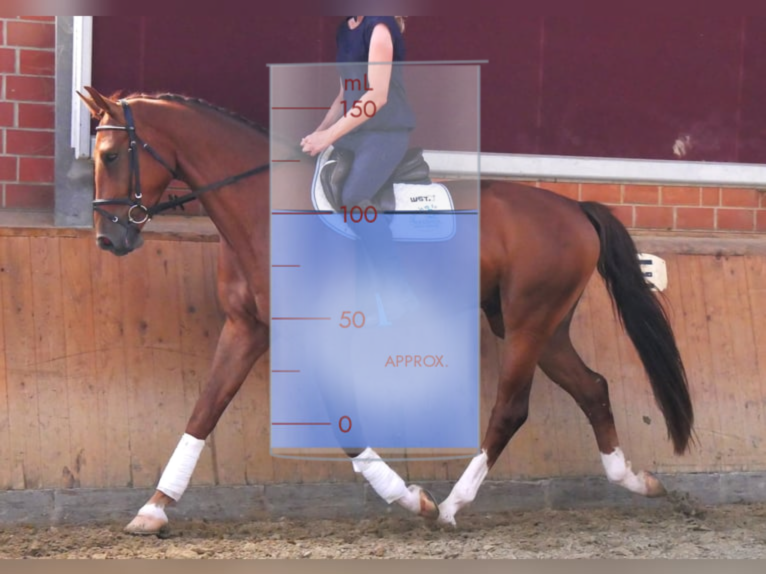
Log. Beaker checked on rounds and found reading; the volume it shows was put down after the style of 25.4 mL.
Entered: 100 mL
